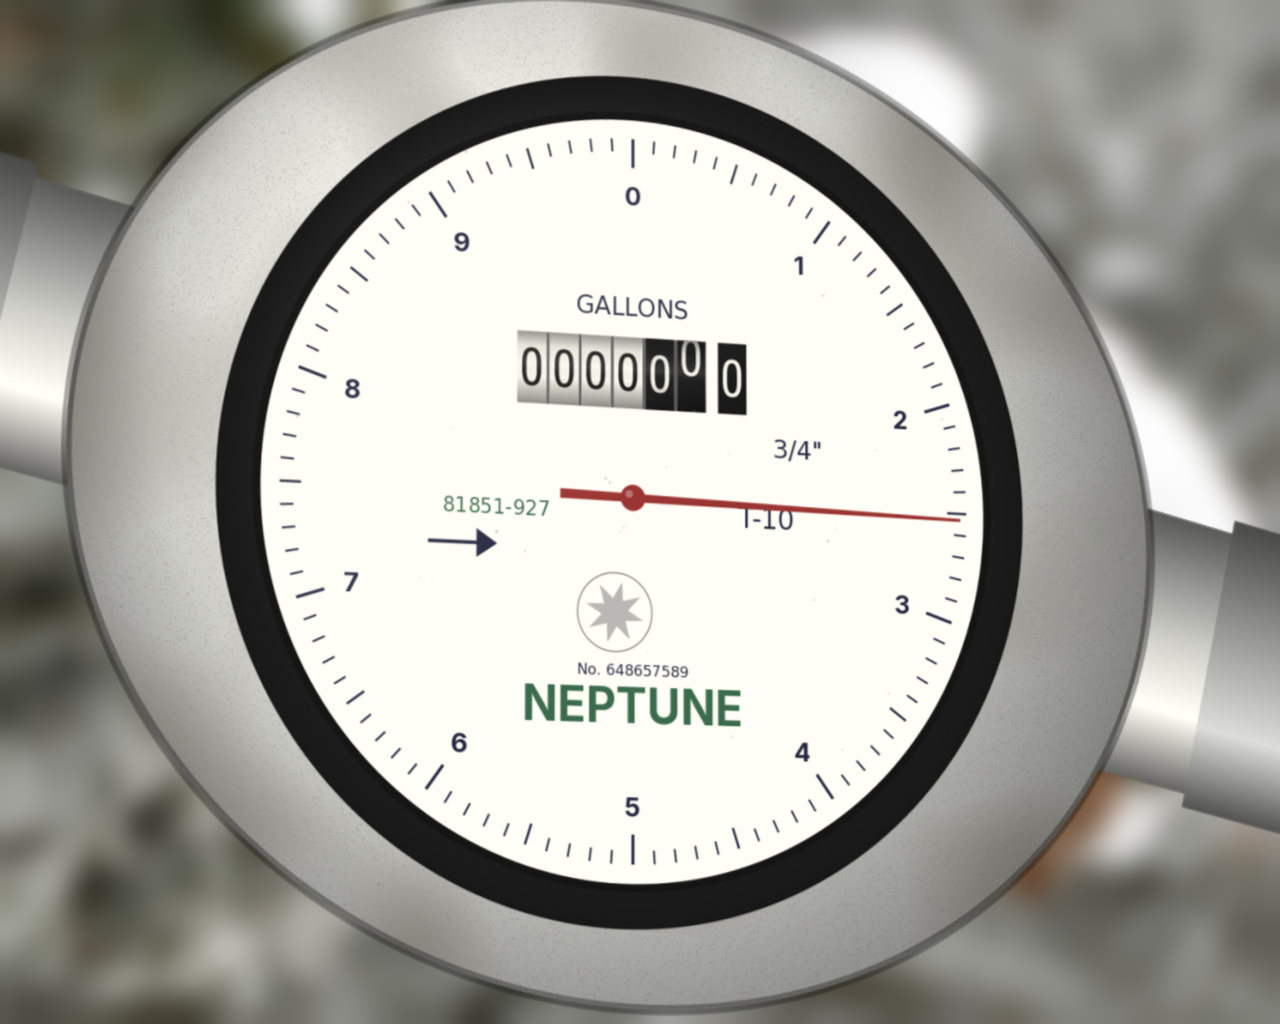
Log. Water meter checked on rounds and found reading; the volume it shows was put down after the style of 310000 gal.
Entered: 2.5 gal
